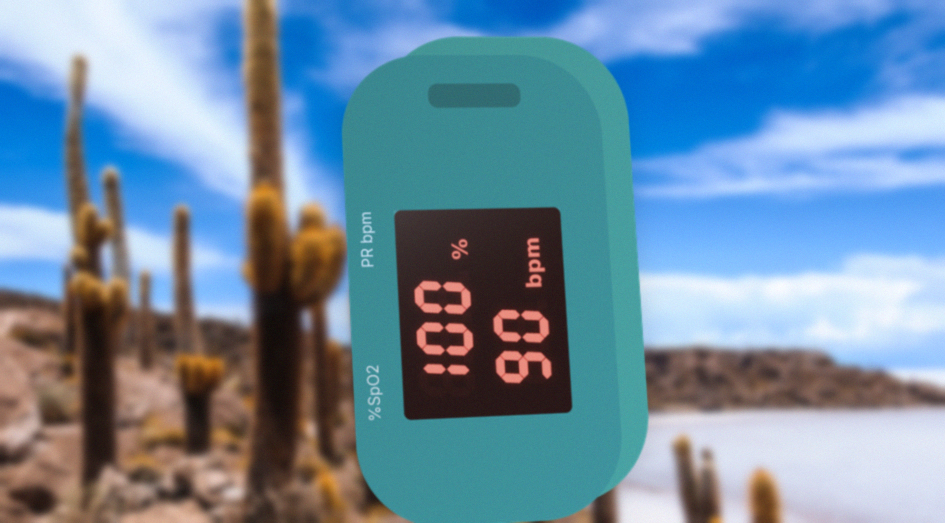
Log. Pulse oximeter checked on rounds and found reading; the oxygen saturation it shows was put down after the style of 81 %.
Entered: 100 %
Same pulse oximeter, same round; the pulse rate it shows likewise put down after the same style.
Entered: 90 bpm
